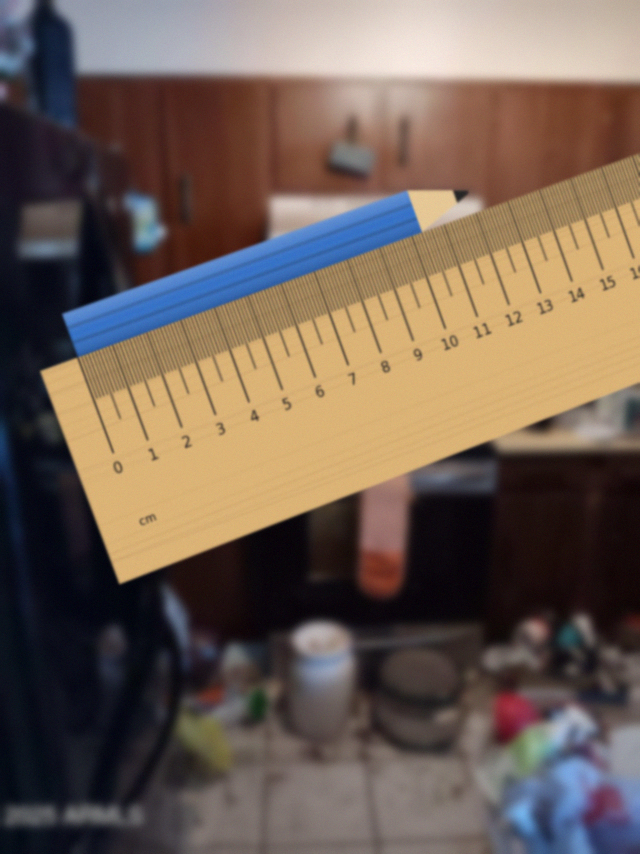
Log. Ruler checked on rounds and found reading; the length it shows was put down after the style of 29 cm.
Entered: 12 cm
